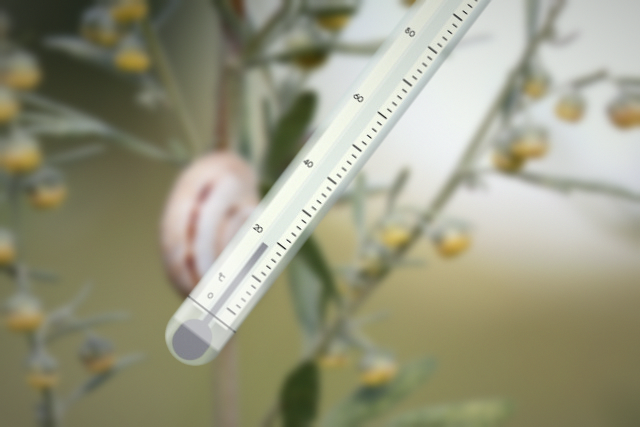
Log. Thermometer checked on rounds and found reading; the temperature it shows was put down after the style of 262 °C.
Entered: 18 °C
